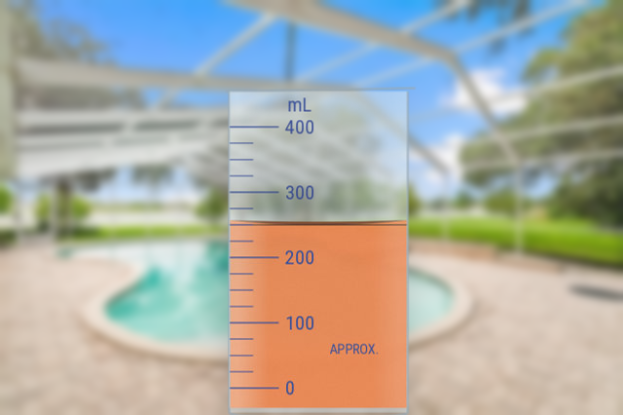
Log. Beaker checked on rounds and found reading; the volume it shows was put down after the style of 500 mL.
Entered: 250 mL
